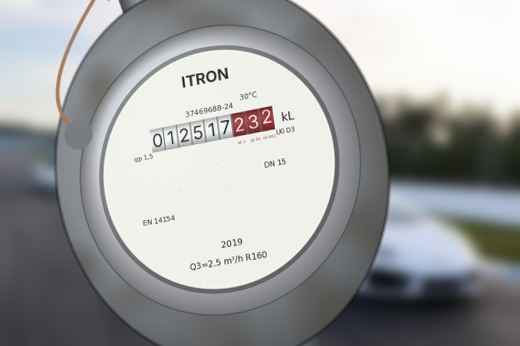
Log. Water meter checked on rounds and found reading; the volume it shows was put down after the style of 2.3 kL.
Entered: 12517.232 kL
